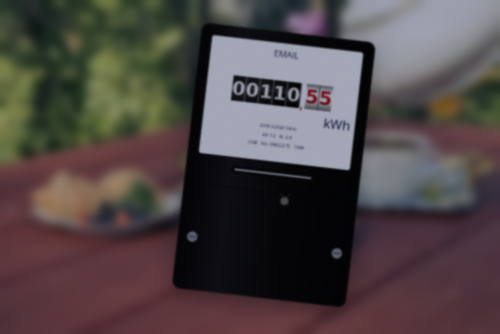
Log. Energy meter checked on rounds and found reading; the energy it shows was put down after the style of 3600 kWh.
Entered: 110.55 kWh
